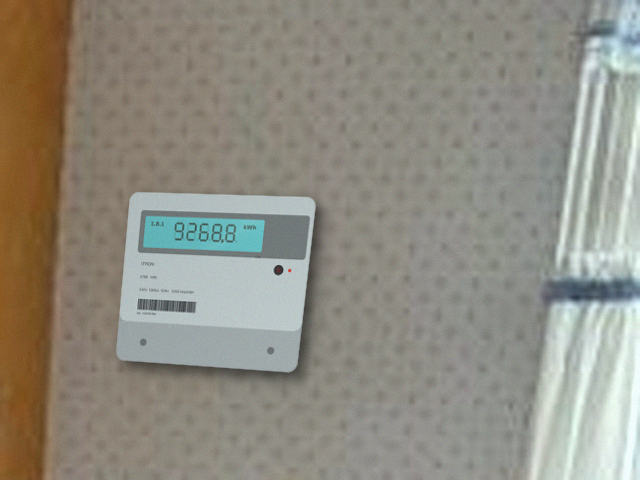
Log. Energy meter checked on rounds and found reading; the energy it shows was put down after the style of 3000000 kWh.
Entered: 9268.8 kWh
